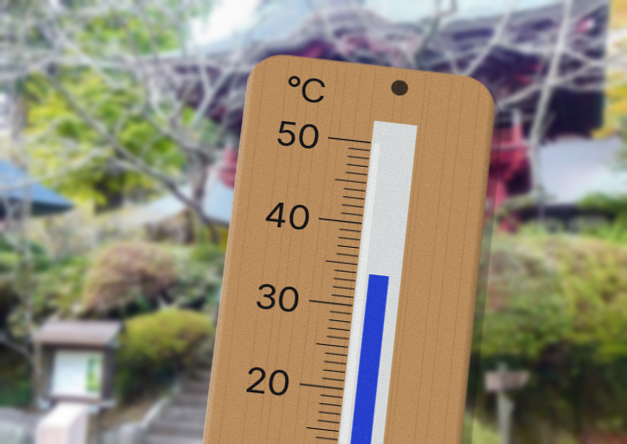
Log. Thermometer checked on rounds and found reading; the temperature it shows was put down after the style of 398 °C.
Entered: 34 °C
